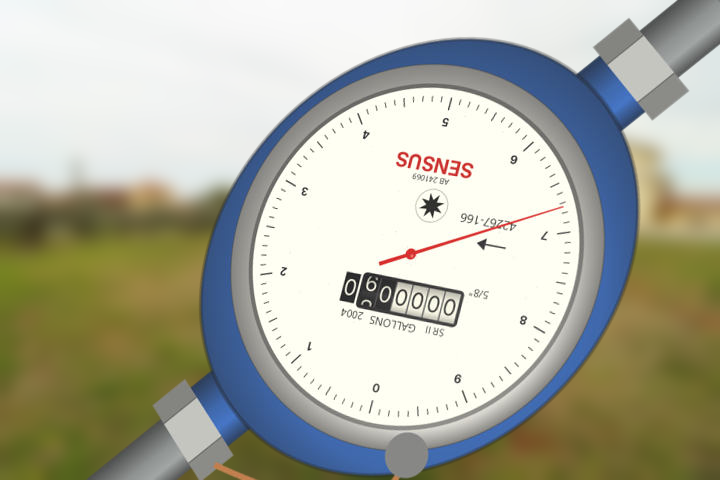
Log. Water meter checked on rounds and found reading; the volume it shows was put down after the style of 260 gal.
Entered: 86.7 gal
